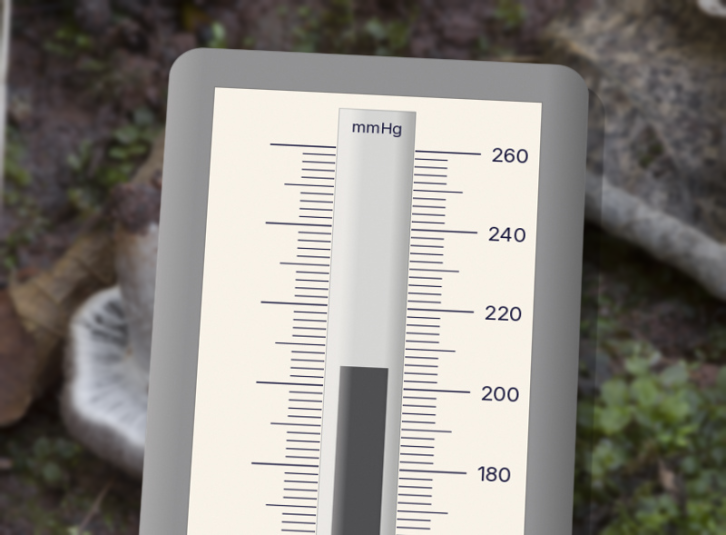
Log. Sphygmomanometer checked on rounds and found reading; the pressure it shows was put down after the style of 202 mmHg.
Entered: 205 mmHg
